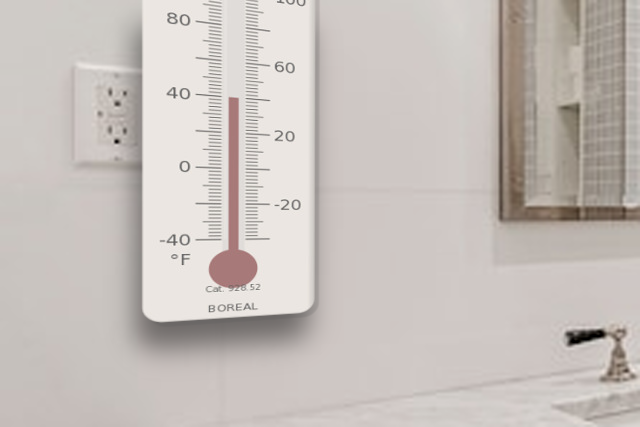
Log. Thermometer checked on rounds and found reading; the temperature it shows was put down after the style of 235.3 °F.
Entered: 40 °F
